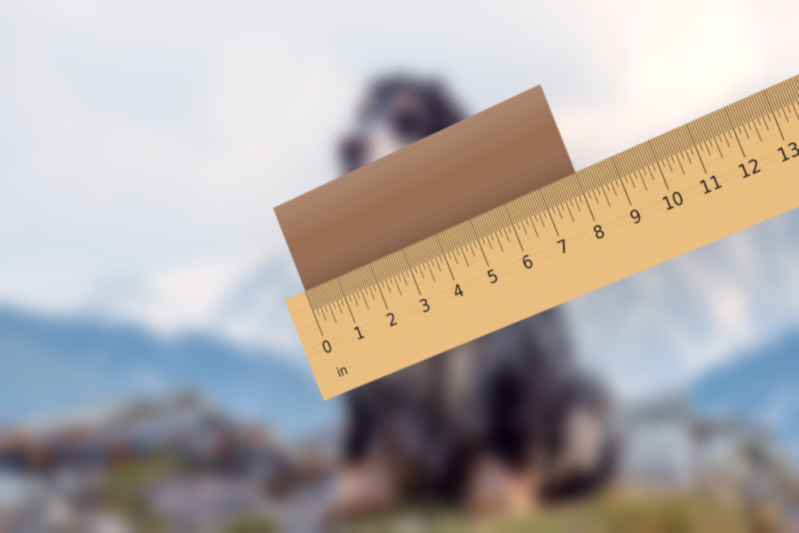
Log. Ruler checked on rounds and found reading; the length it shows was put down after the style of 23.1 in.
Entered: 8 in
